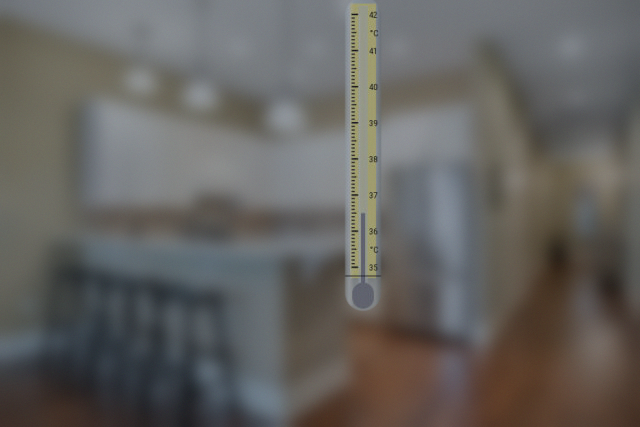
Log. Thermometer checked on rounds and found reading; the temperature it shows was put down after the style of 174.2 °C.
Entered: 36.5 °C
